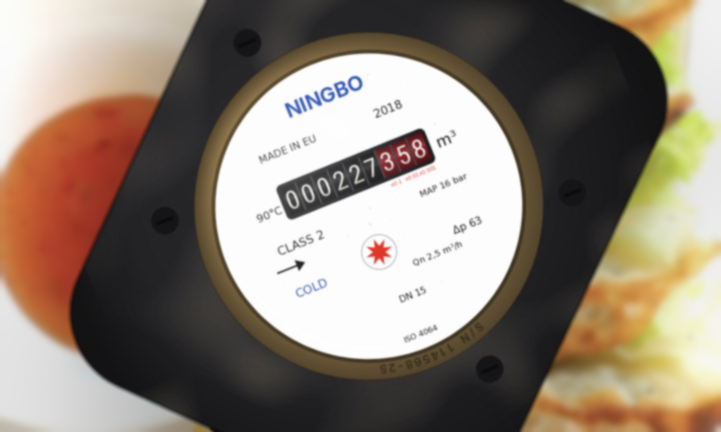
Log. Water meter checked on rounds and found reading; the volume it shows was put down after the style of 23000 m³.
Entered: 227.358 m³
